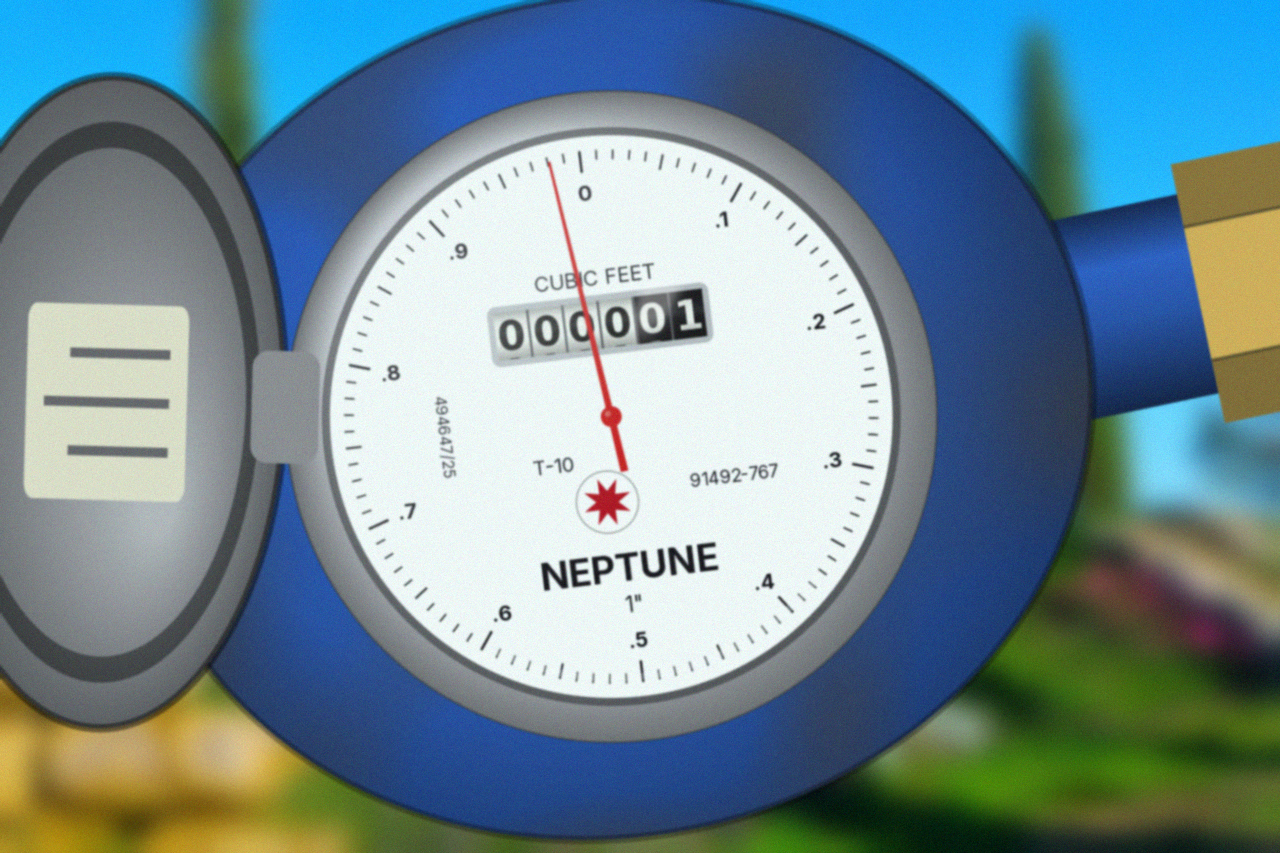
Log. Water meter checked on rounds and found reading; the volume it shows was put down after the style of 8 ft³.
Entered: 0.98 ft³
